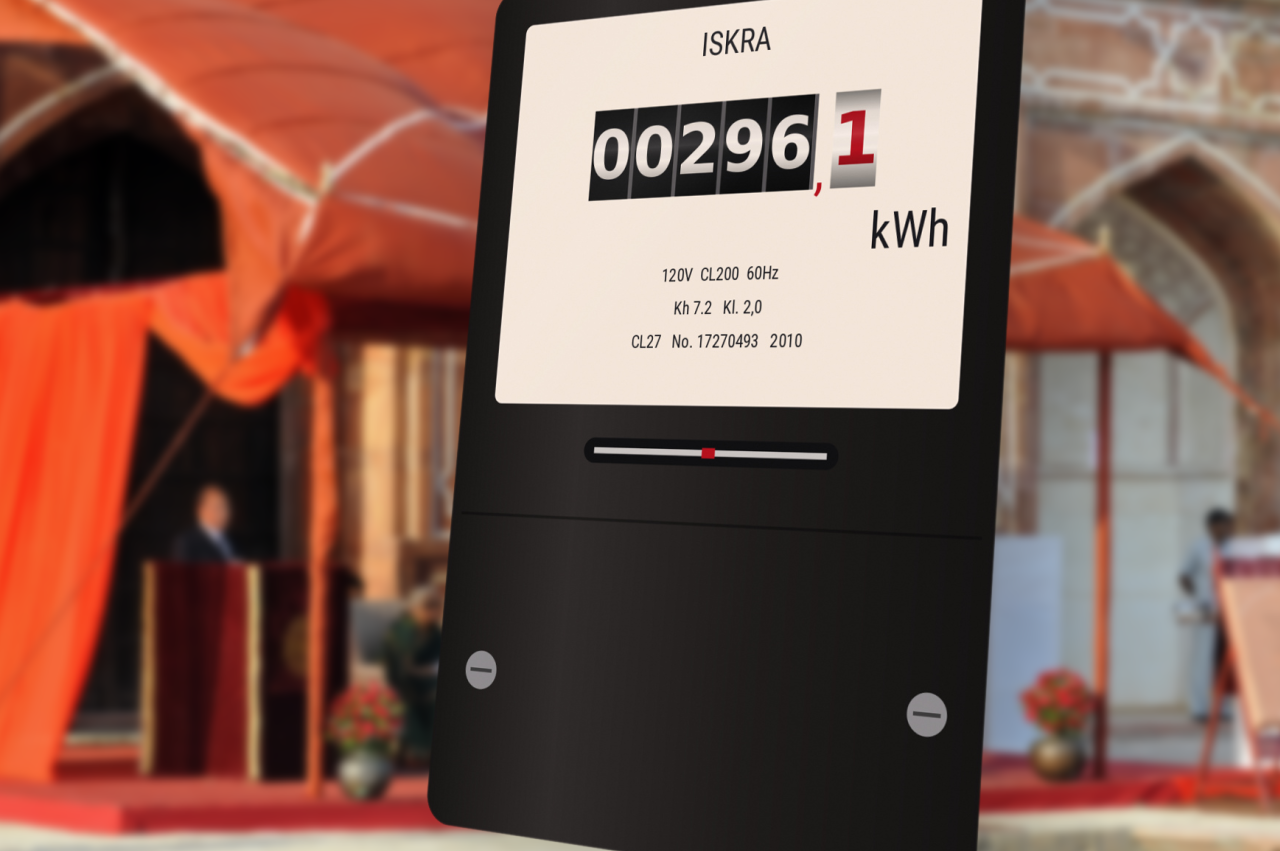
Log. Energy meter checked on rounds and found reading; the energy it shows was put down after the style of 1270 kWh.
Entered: 296.1 kWh
